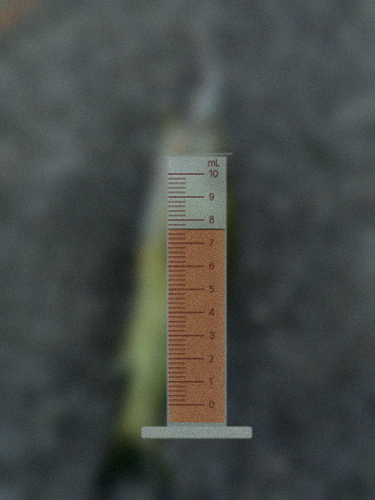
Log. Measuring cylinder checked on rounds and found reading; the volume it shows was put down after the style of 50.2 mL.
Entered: 7.6 mL
